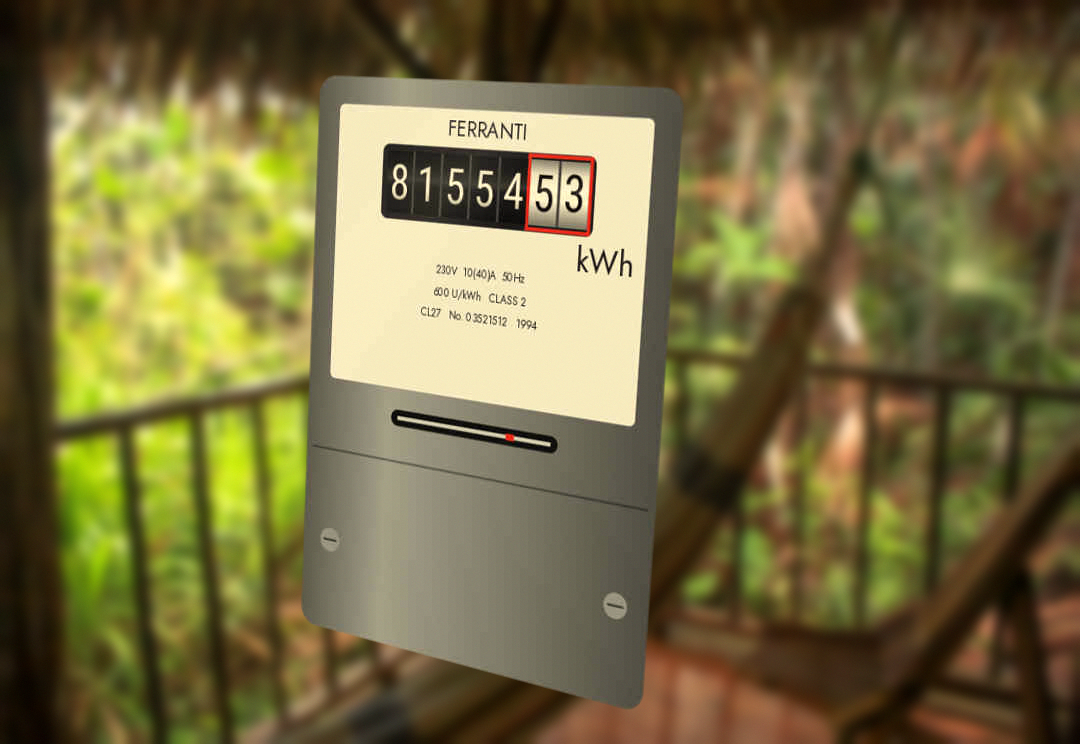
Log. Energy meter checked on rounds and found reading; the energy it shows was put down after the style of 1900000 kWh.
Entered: 81554.53 kWh
